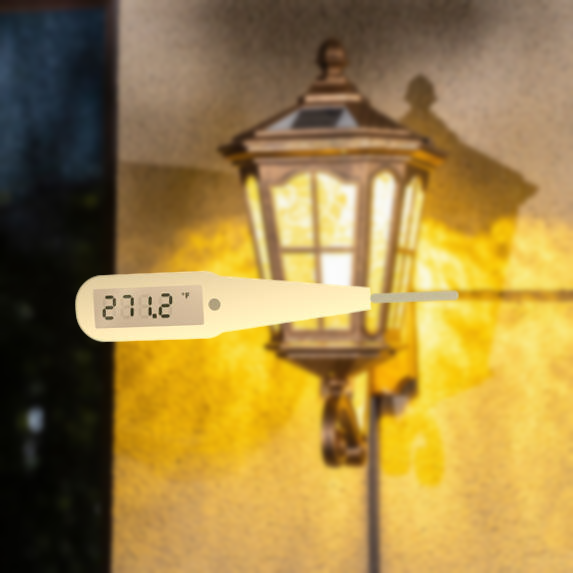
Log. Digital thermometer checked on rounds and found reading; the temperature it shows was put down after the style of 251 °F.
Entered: 271.2 °F
